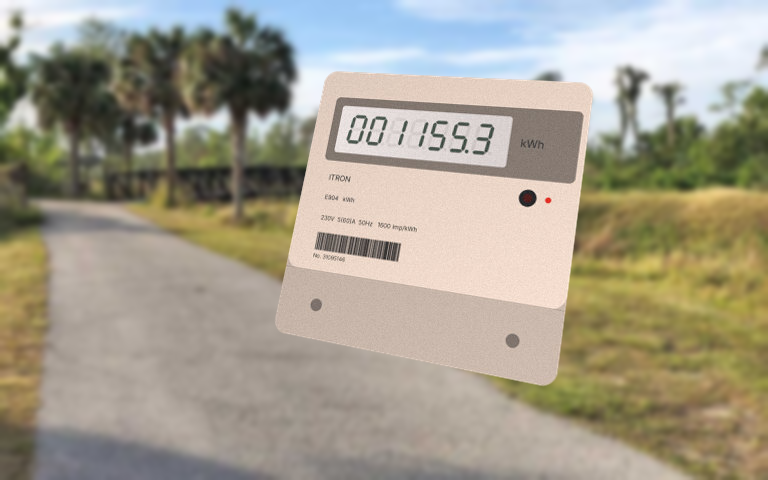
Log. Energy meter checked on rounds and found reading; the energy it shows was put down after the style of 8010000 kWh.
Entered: 1155.3 kWh
